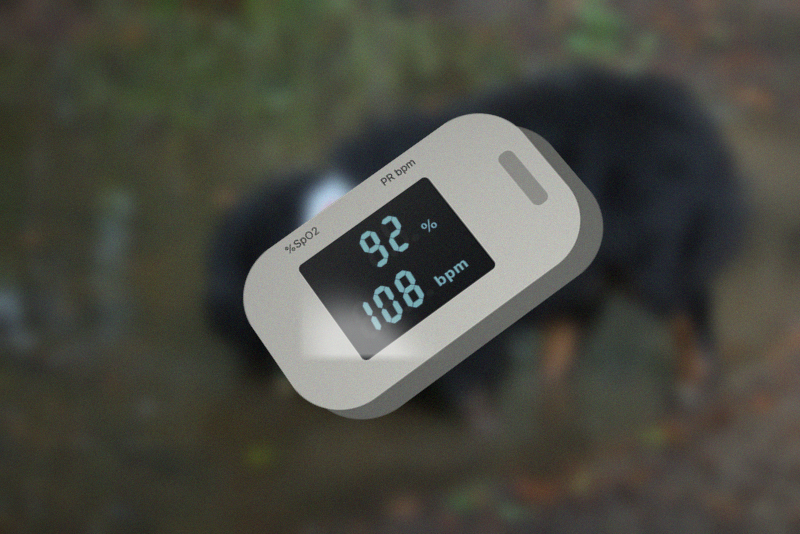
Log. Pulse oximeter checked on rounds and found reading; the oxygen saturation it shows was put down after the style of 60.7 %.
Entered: 92 %
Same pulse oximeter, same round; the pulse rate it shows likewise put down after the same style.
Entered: 108 bpm
